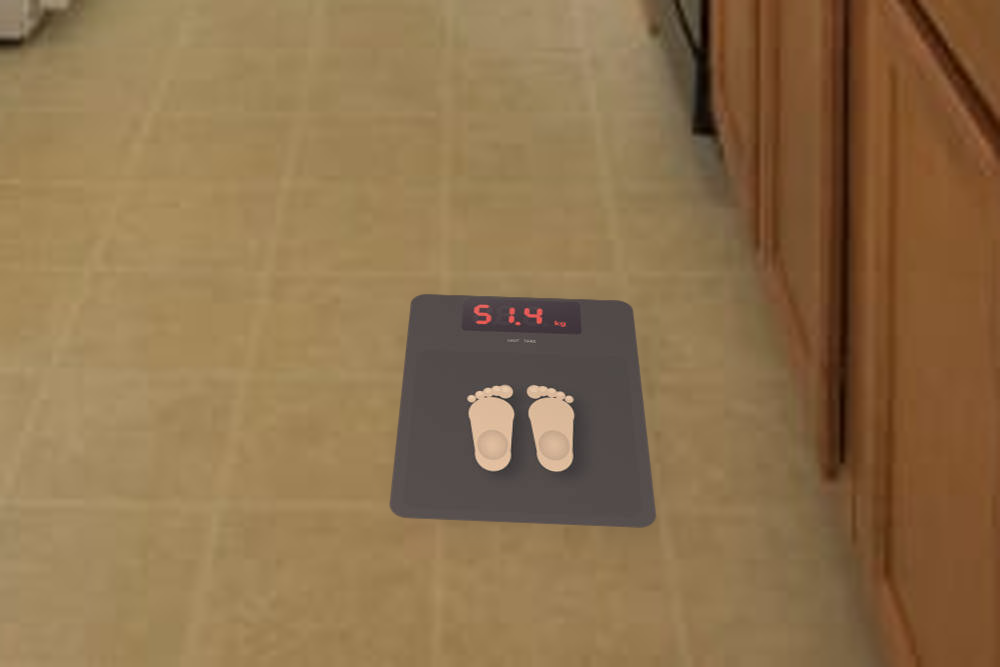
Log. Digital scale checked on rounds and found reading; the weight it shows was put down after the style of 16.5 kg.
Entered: 51.4 kg
